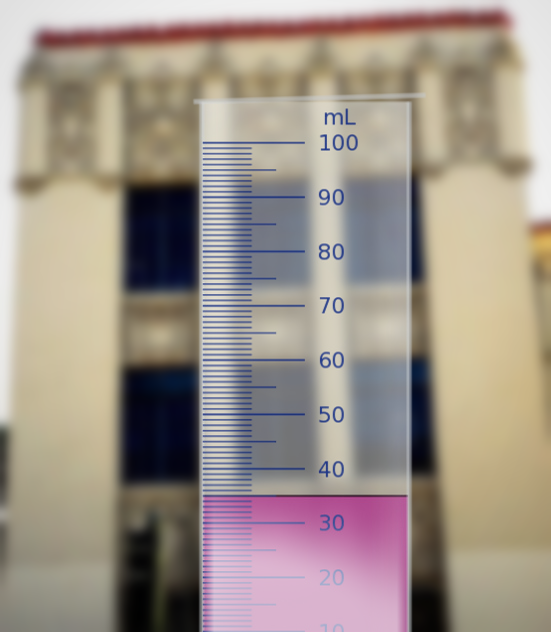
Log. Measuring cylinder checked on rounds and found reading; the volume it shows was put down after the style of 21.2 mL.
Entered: 35 mL
